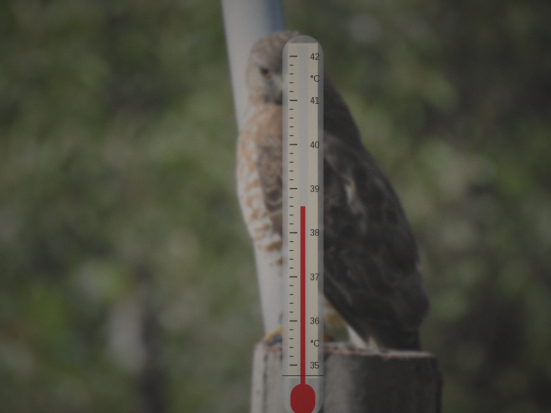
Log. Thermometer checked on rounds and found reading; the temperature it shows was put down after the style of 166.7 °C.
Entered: 38.6 °C
